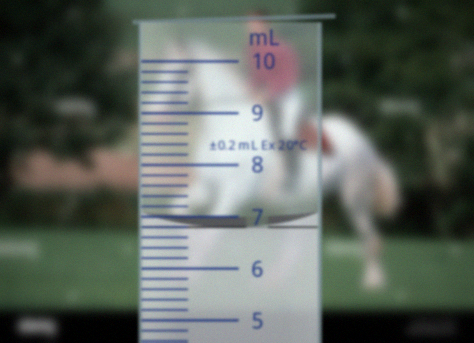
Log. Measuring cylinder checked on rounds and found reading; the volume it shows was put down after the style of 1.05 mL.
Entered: 6.8 mL
